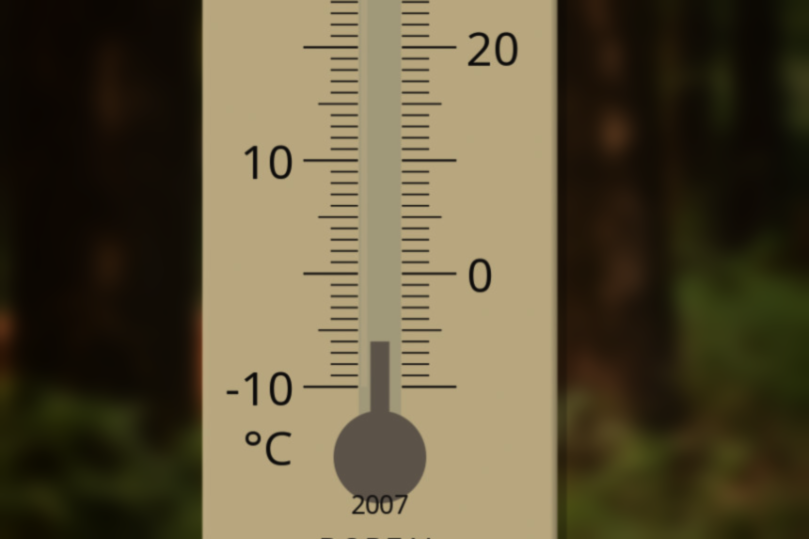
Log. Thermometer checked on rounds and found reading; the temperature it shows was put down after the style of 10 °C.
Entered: -6 °C
